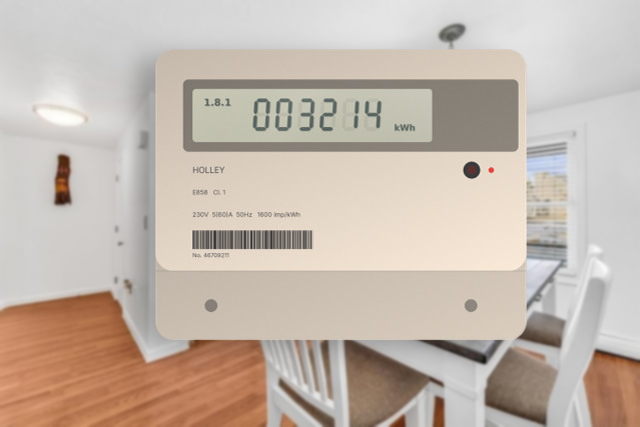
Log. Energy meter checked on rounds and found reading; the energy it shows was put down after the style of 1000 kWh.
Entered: 3214 kWh
